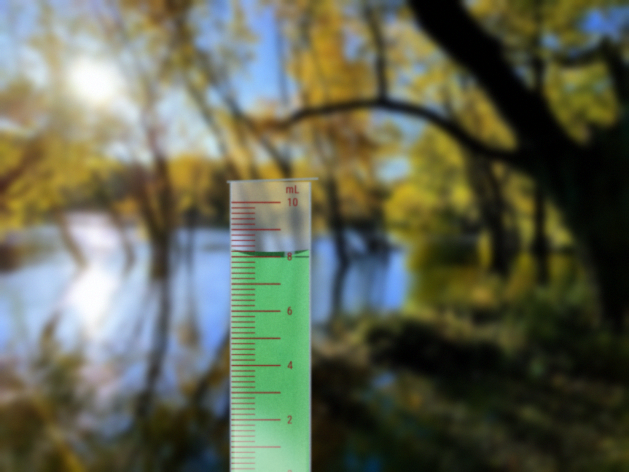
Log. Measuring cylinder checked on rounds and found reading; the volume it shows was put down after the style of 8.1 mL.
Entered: 8 mL
